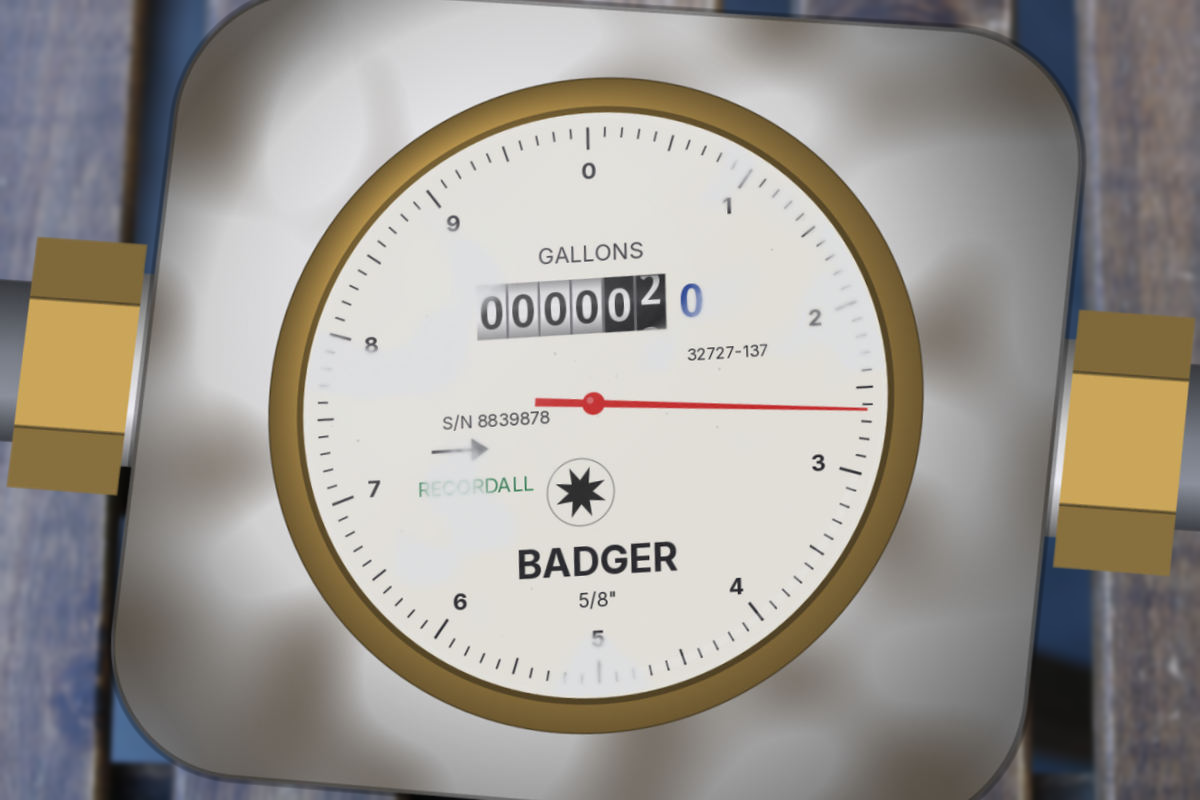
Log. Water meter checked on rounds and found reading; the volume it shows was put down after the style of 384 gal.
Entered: 22.6 gal
